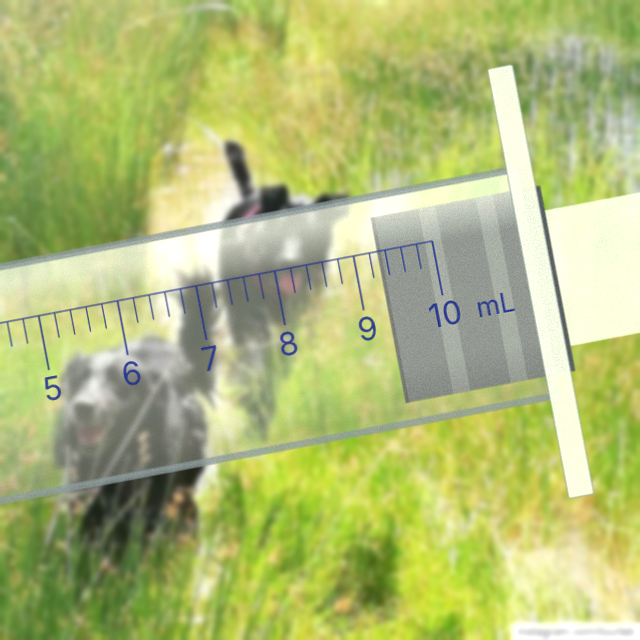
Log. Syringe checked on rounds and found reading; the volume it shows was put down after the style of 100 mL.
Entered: 9.3 mL
